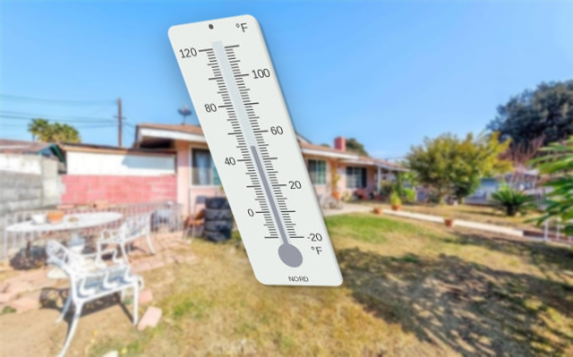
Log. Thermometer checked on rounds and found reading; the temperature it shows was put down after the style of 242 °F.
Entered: 50 °F
